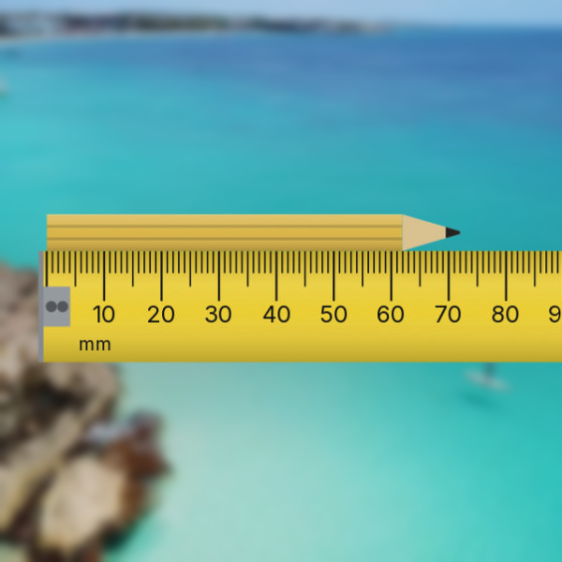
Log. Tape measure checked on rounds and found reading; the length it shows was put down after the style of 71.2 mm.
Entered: 72 mm
